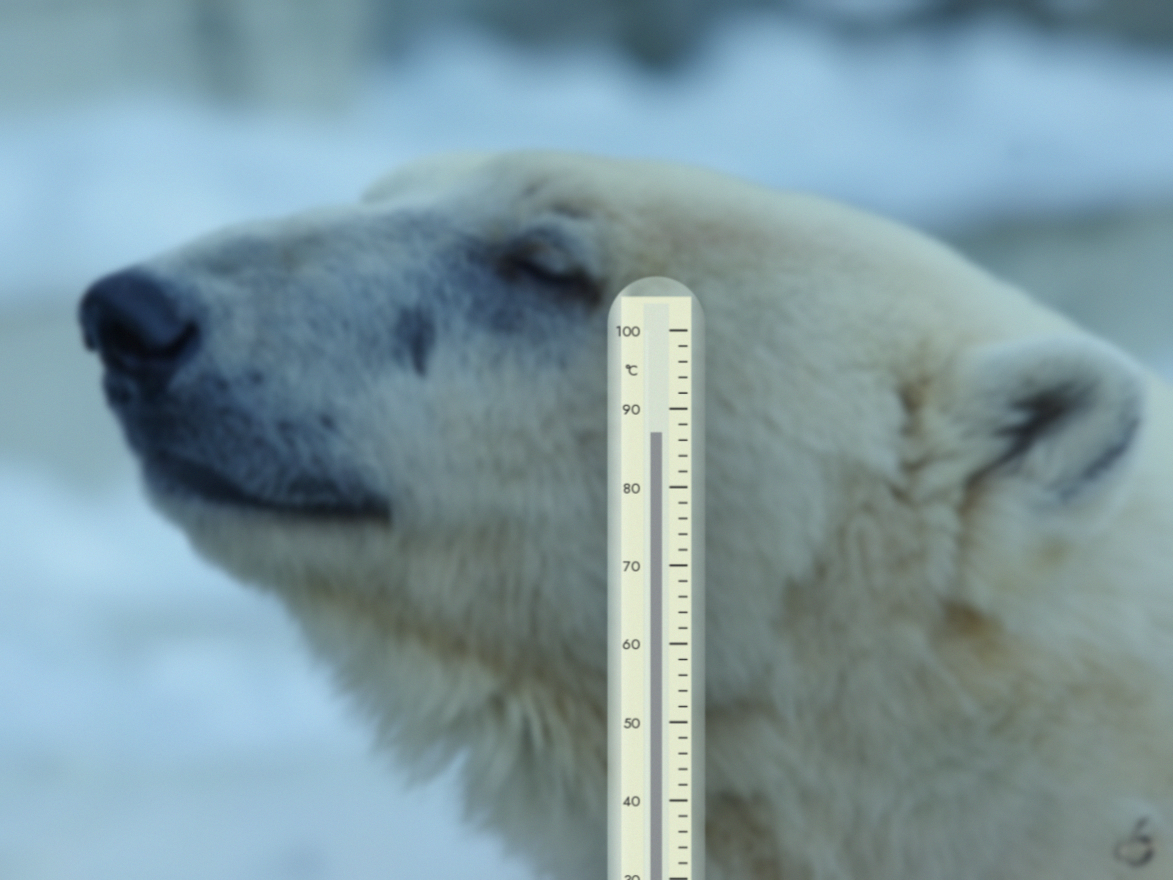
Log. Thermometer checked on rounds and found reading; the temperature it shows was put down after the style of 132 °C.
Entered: 87 °C
